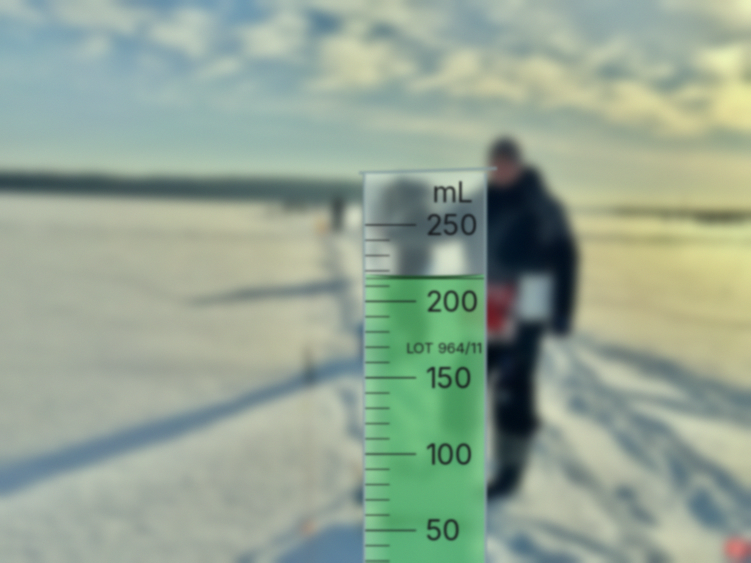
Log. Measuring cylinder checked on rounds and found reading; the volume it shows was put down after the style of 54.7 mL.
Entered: 215 mL
